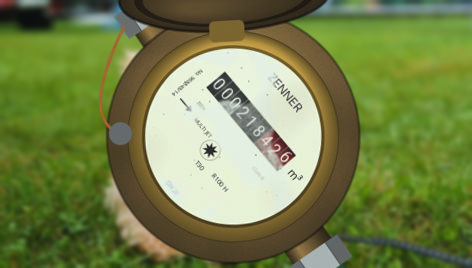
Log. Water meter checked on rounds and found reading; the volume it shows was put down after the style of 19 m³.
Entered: 218.426 m³
